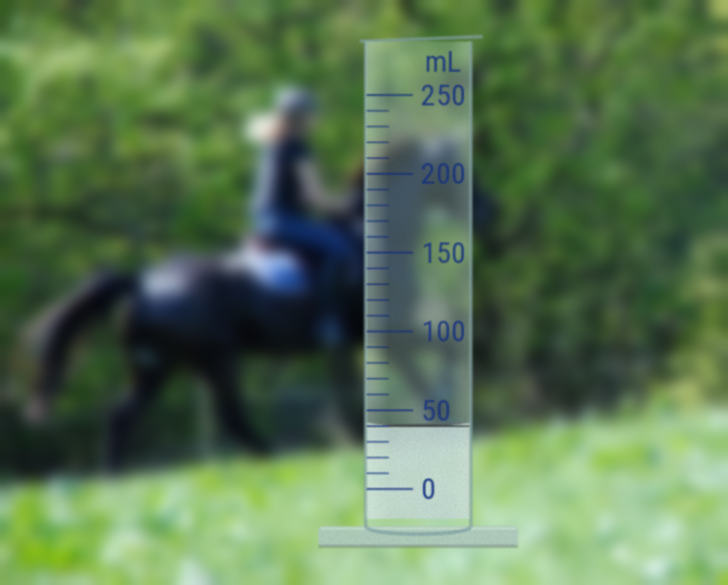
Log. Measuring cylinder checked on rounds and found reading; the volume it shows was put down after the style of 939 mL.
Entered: 40 mL
